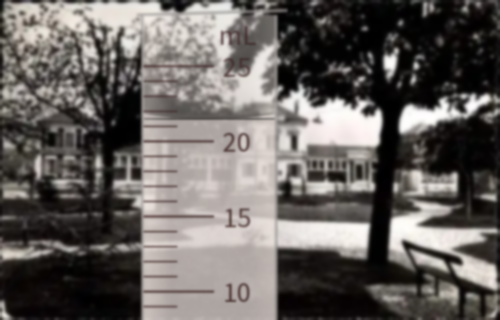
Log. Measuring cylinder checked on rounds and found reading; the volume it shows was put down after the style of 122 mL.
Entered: 21.5 mL
